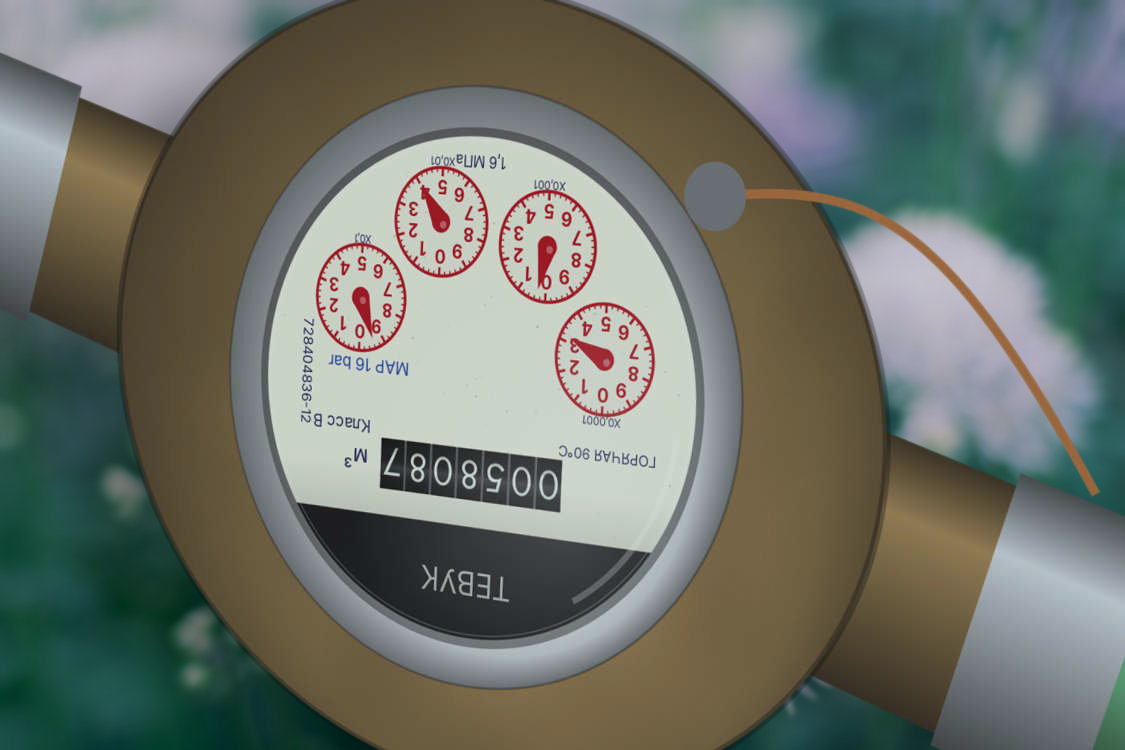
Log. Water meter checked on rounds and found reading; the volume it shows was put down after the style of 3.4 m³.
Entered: 58086.9403 m³
